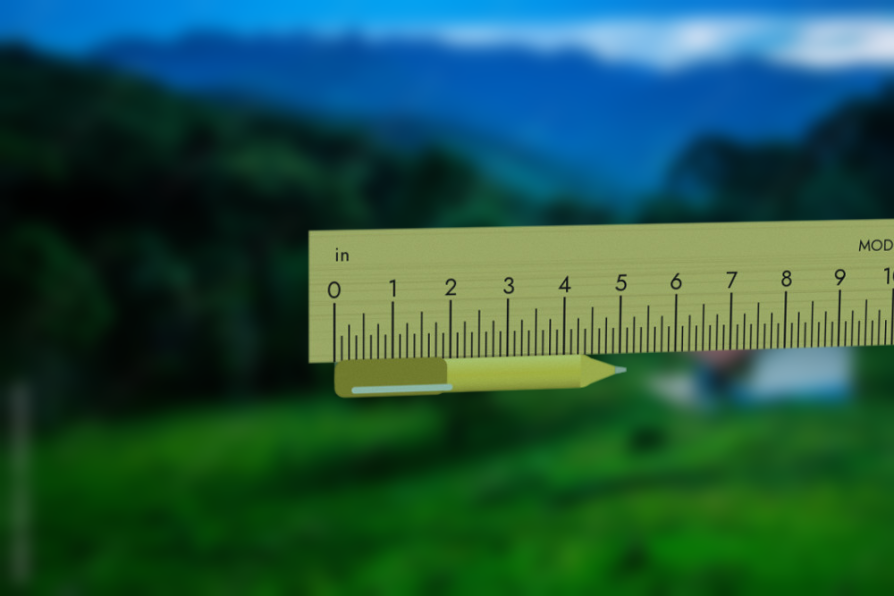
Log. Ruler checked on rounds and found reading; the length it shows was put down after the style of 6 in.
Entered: 5.125 in
